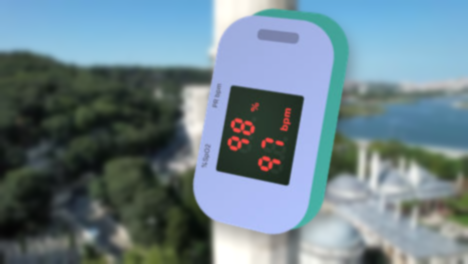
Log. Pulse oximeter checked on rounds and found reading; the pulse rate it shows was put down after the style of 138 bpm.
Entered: 97 bpm
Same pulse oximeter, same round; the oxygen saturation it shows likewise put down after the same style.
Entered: 98 %
